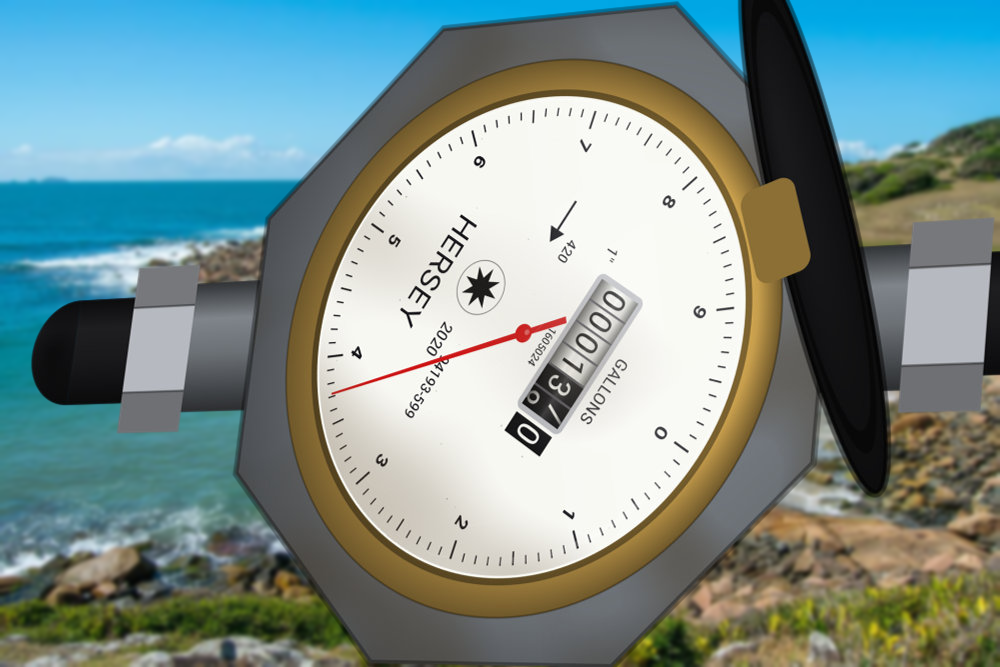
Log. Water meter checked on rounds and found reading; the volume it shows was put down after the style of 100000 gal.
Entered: 1373.7 gal
